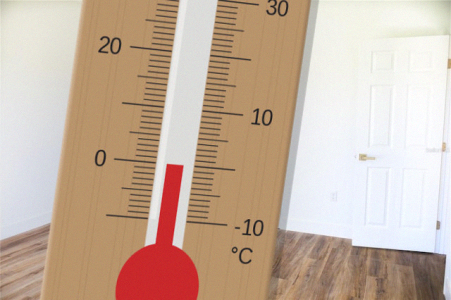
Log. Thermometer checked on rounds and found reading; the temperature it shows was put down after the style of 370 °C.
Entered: 0 °C
